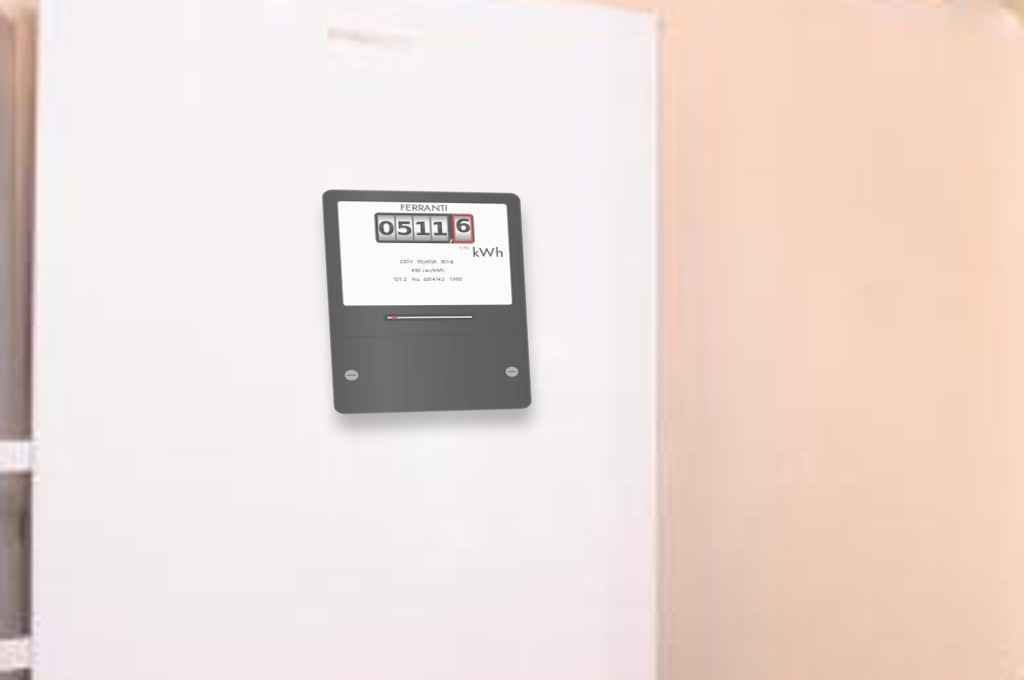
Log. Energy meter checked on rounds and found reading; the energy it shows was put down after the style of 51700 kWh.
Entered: 511.6 kWh
